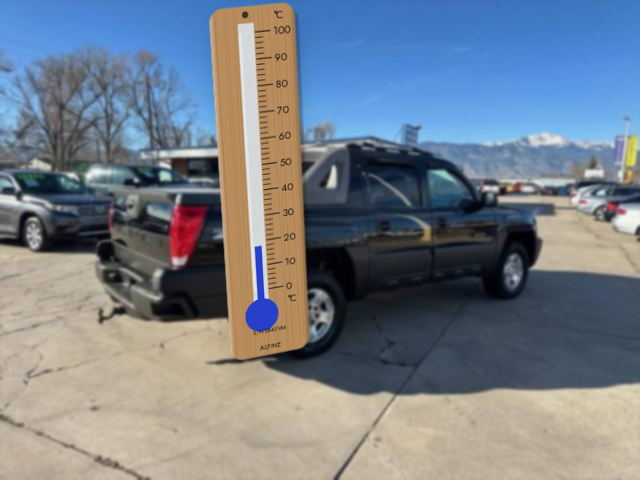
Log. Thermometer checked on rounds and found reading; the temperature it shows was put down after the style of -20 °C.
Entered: 18 °C
